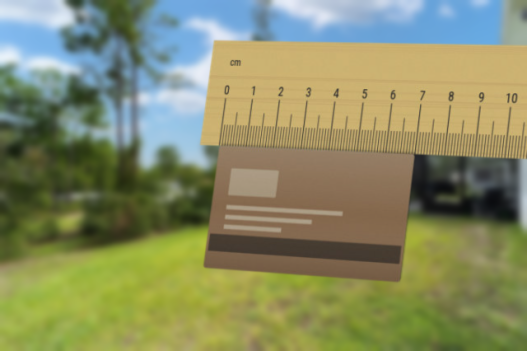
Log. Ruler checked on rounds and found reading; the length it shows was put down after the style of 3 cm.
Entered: 7 cm
